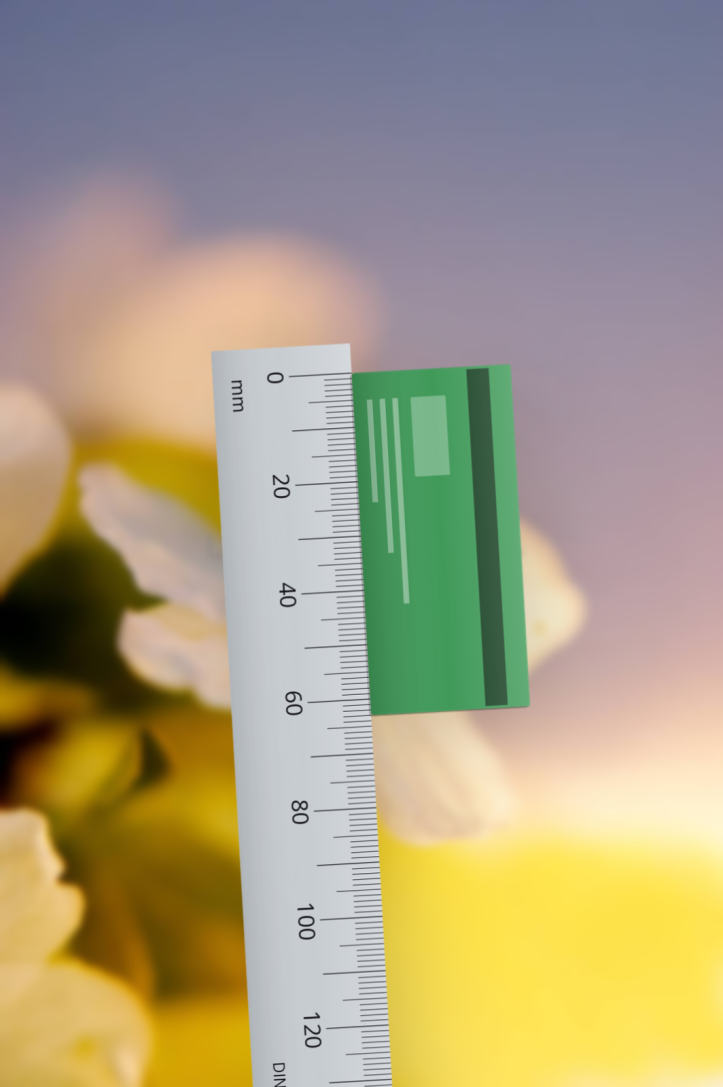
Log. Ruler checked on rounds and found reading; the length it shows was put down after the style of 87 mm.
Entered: 63 mm
